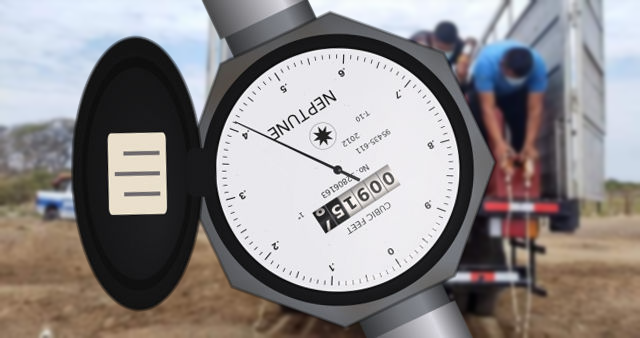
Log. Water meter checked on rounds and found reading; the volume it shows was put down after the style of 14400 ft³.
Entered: 9157.41 ft³
